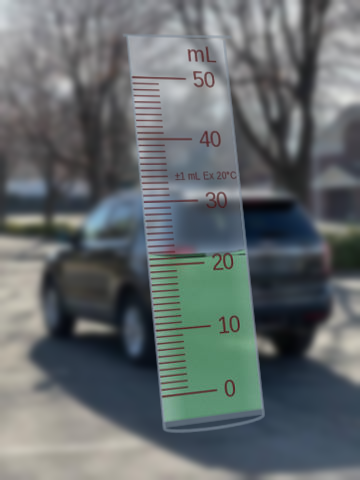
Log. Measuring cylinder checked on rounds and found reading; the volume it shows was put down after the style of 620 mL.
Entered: 21 mL
